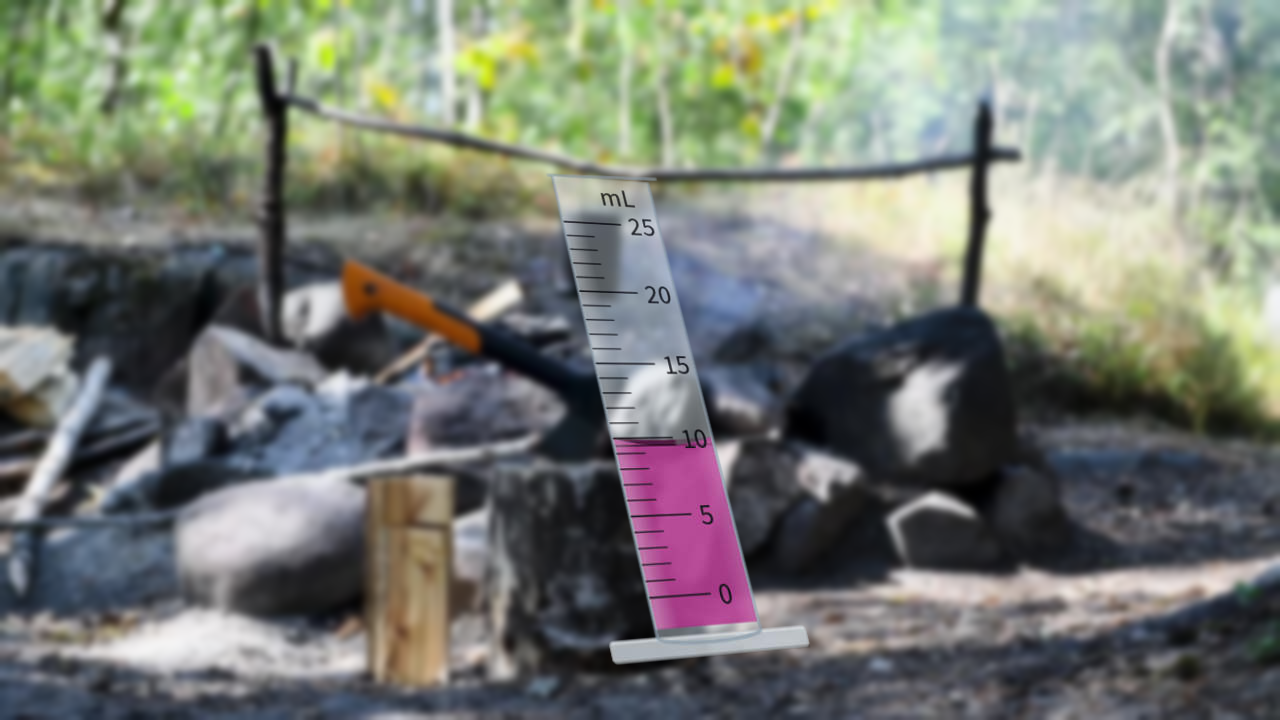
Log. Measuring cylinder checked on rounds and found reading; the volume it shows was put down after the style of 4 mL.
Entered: 9.5 mL
